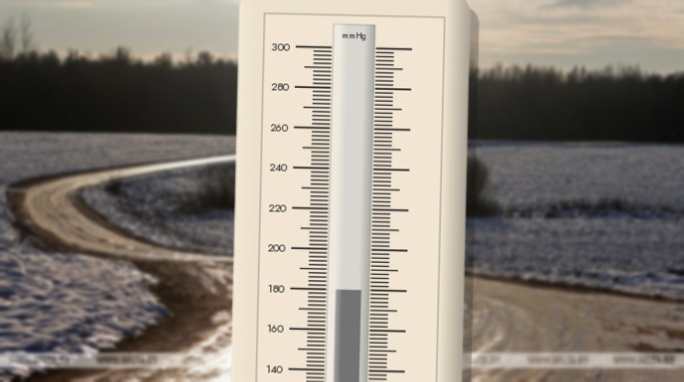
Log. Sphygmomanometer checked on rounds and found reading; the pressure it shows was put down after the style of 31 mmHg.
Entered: 180 mmHg
